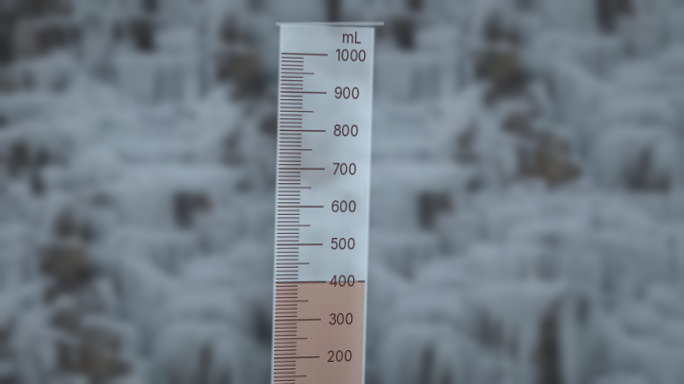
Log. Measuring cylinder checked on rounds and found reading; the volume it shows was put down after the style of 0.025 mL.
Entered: 400 mL
